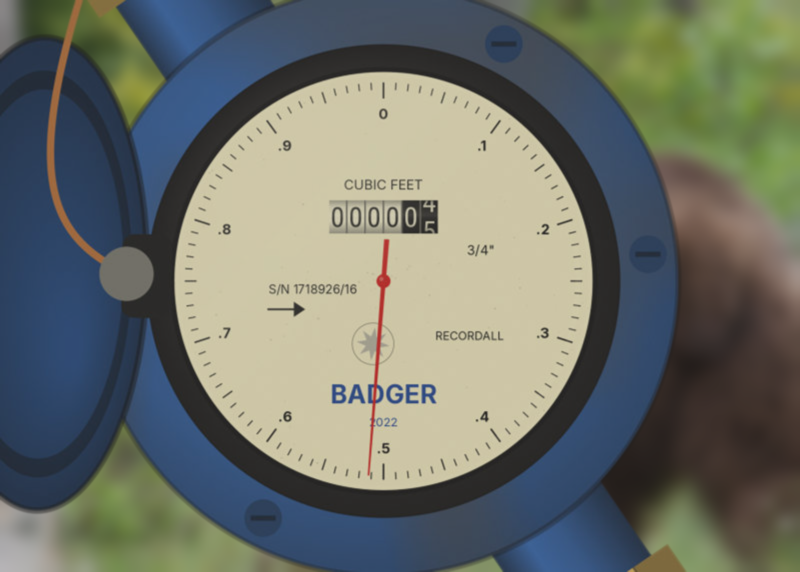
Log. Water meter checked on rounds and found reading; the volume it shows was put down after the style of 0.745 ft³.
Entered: 4.51 ft³
